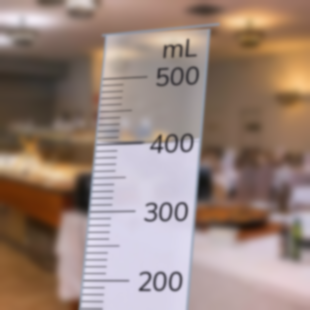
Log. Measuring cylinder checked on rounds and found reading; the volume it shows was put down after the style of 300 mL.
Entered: 400 mL
